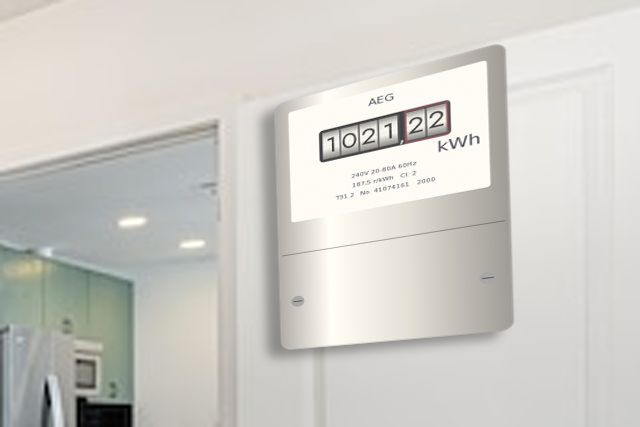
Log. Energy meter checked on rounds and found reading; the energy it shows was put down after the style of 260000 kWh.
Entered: 1021.22 kWh
